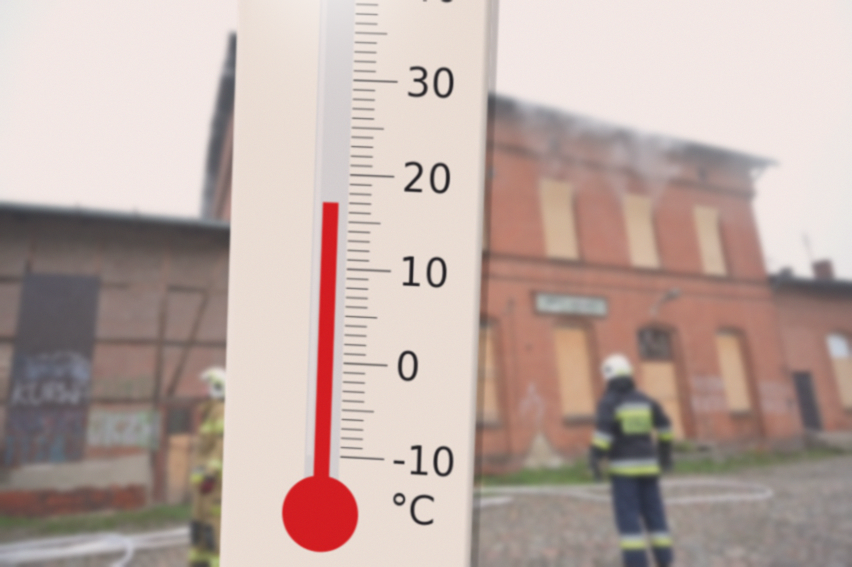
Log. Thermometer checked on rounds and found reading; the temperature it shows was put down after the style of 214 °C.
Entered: 17 °C
